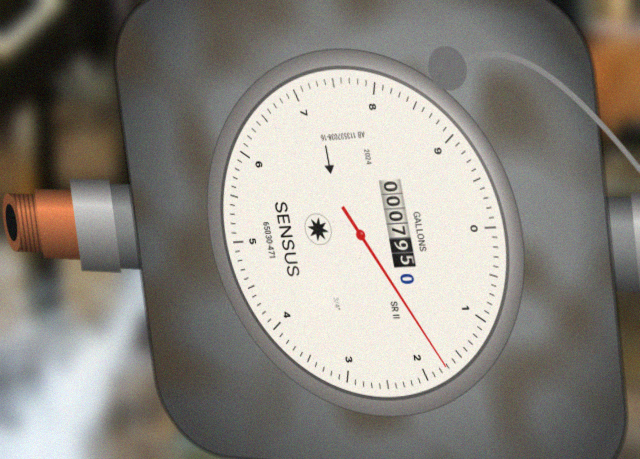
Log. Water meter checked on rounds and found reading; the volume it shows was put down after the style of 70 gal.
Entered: 7951.7 gal
